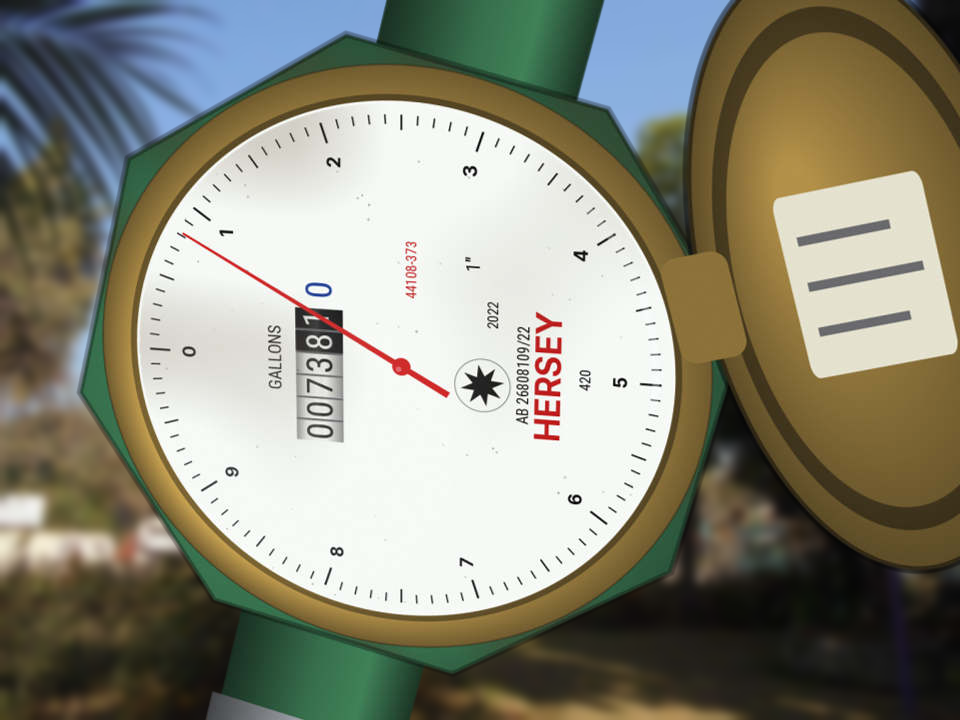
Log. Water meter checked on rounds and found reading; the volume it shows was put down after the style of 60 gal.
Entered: 73810.8 gal
